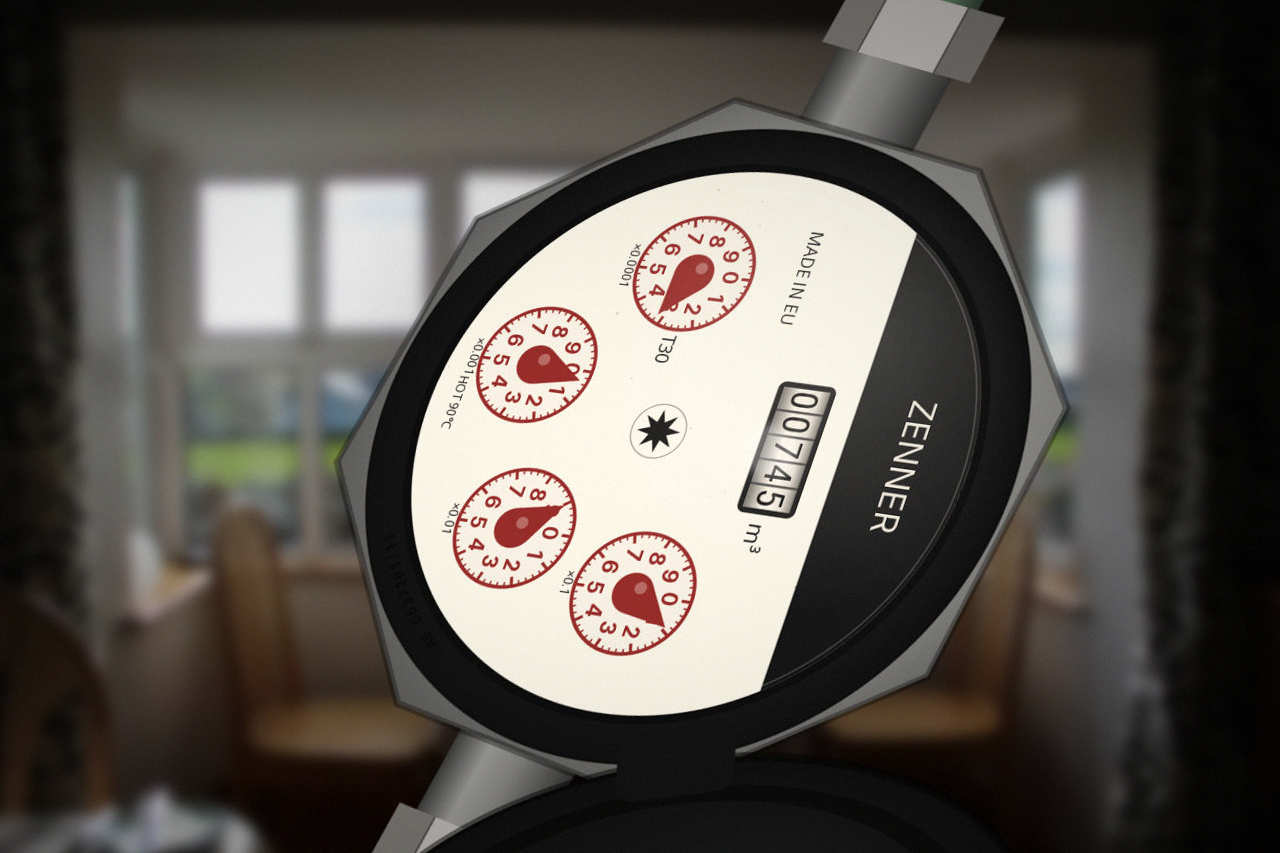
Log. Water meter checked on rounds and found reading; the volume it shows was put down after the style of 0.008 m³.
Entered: 745.0903 m³
